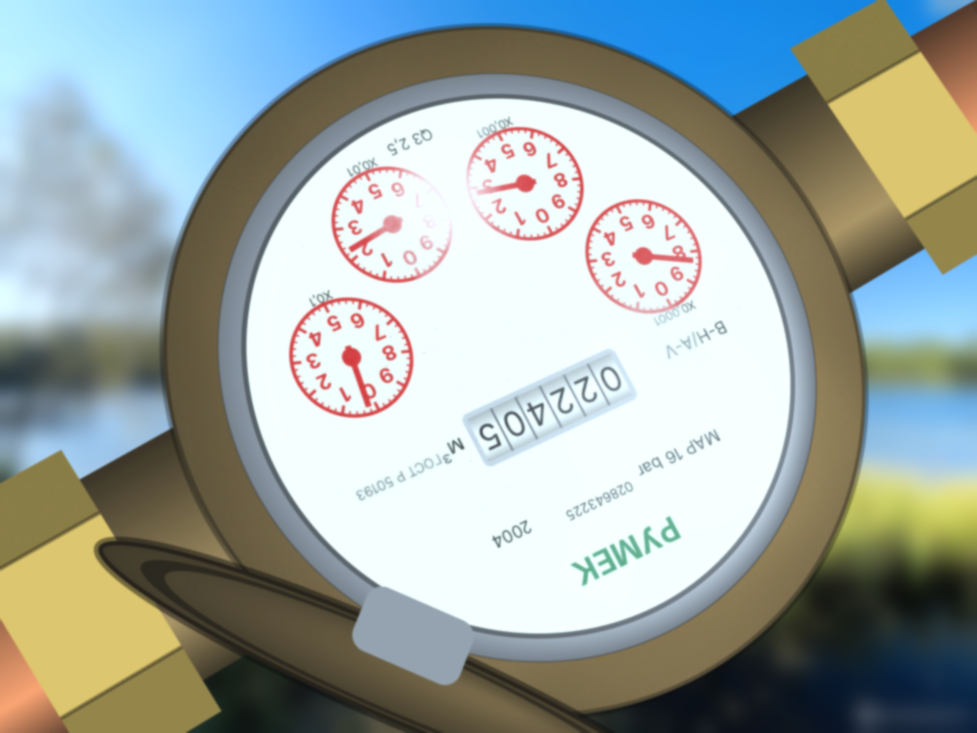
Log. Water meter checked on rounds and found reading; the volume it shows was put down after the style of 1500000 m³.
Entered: 22405.0228 m³
